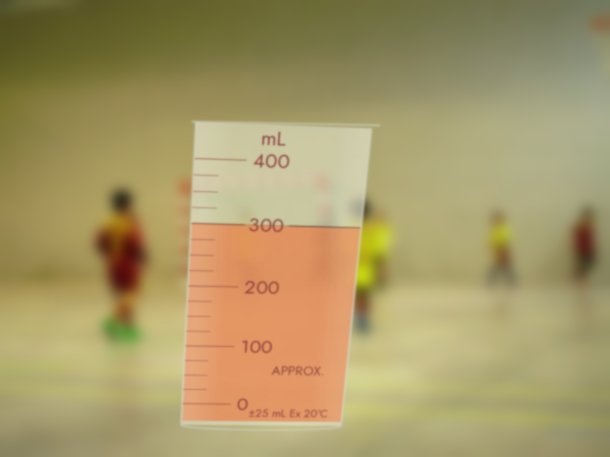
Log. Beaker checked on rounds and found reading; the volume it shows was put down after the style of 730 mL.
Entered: 300 mL
